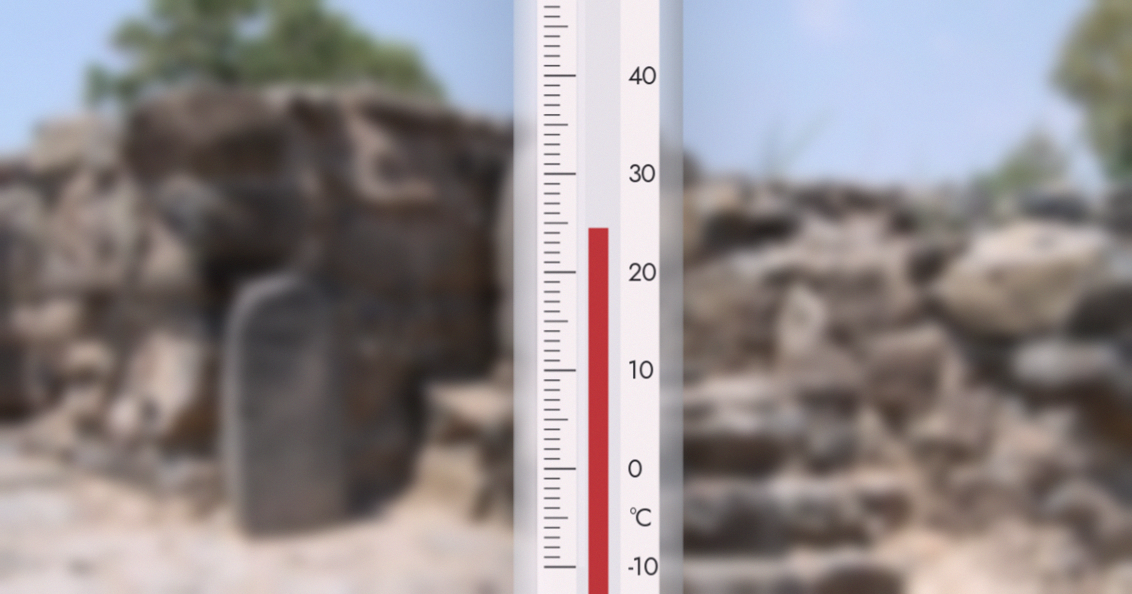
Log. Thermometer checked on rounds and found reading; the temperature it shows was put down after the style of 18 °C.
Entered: 24.5 °C
